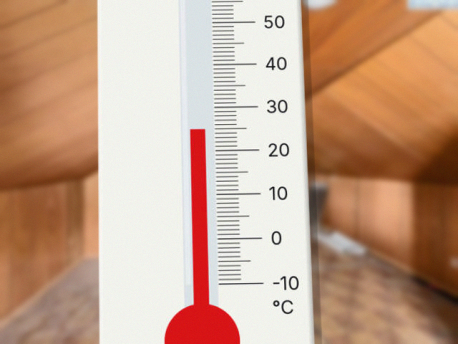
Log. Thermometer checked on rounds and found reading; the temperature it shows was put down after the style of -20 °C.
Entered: 25 °C
